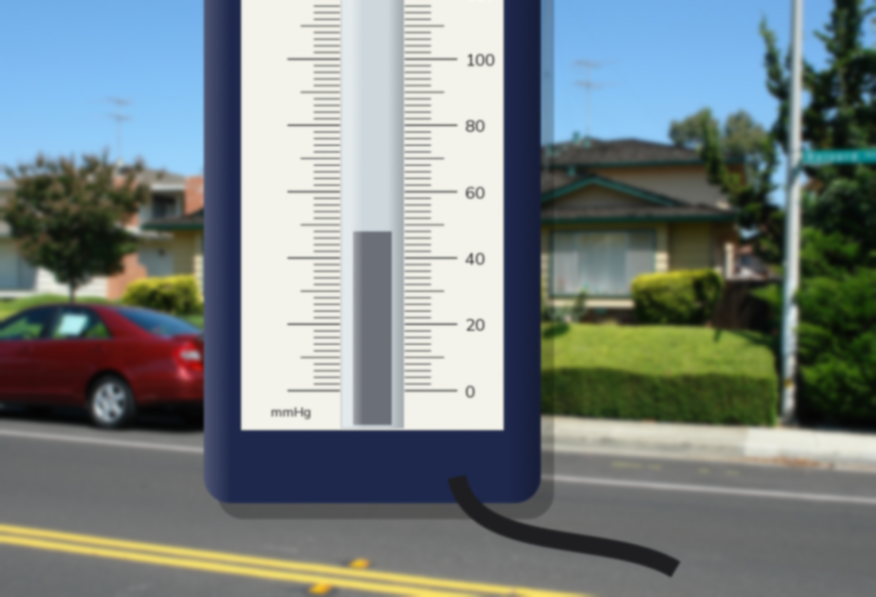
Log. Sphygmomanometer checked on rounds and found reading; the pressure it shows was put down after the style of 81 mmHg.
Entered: 48 mmHg
